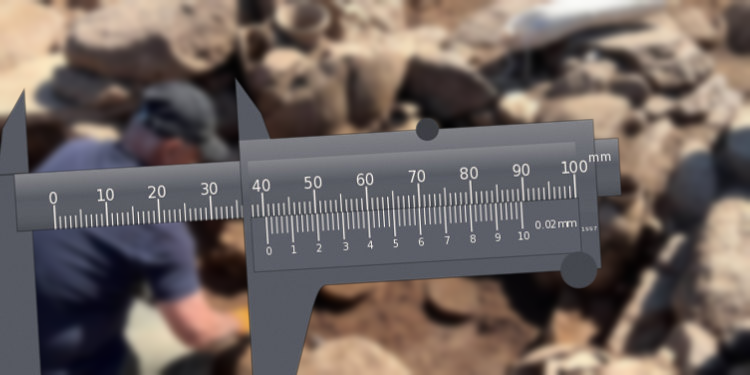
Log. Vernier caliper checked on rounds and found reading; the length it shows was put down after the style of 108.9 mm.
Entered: 40.5 mm
